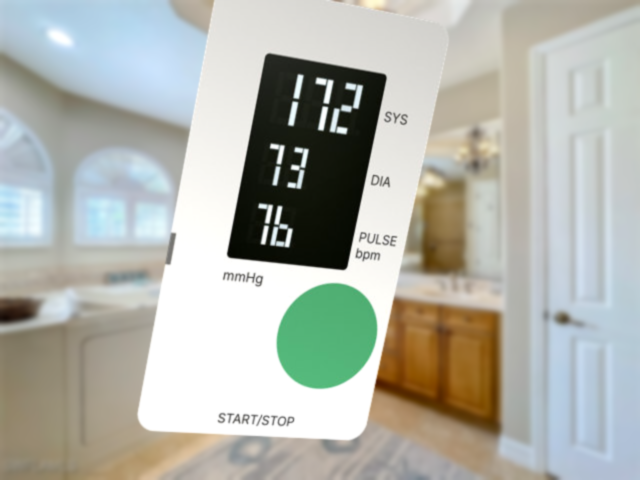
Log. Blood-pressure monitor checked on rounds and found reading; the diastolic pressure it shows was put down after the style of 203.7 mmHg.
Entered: 73 mmHg
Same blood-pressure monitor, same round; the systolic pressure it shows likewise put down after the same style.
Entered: 172 mmHg
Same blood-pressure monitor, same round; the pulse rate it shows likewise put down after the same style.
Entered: 76 bpm
